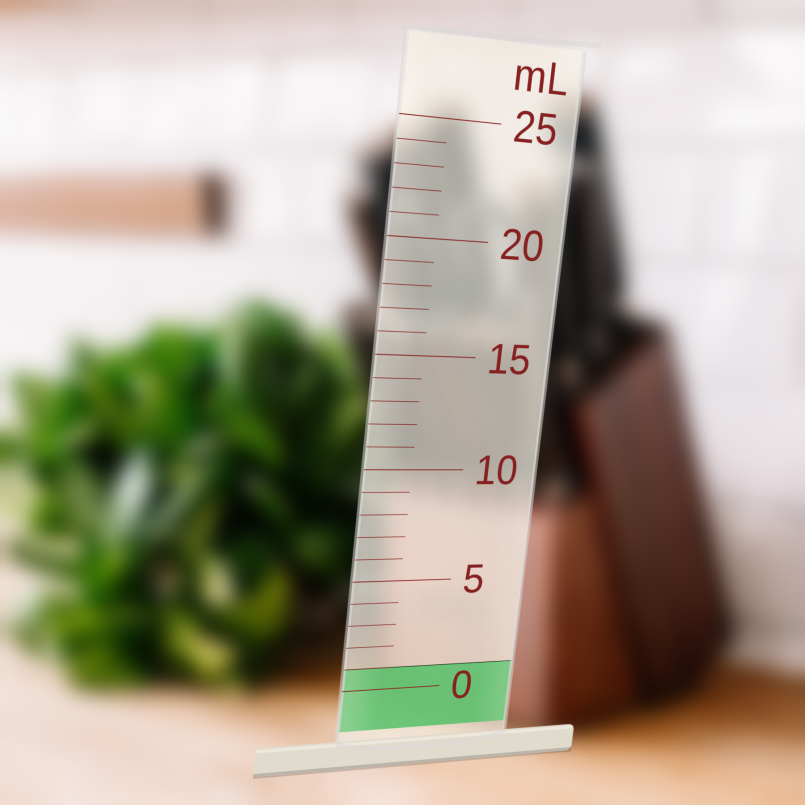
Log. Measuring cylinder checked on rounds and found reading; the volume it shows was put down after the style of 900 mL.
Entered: 1 mL
